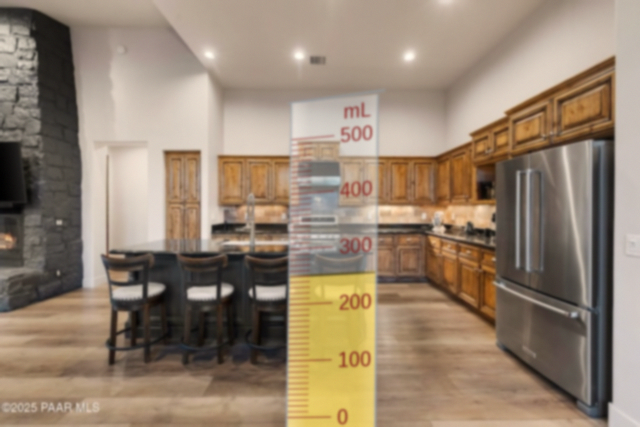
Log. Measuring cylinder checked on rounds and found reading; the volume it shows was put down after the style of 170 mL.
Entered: 250 mL
